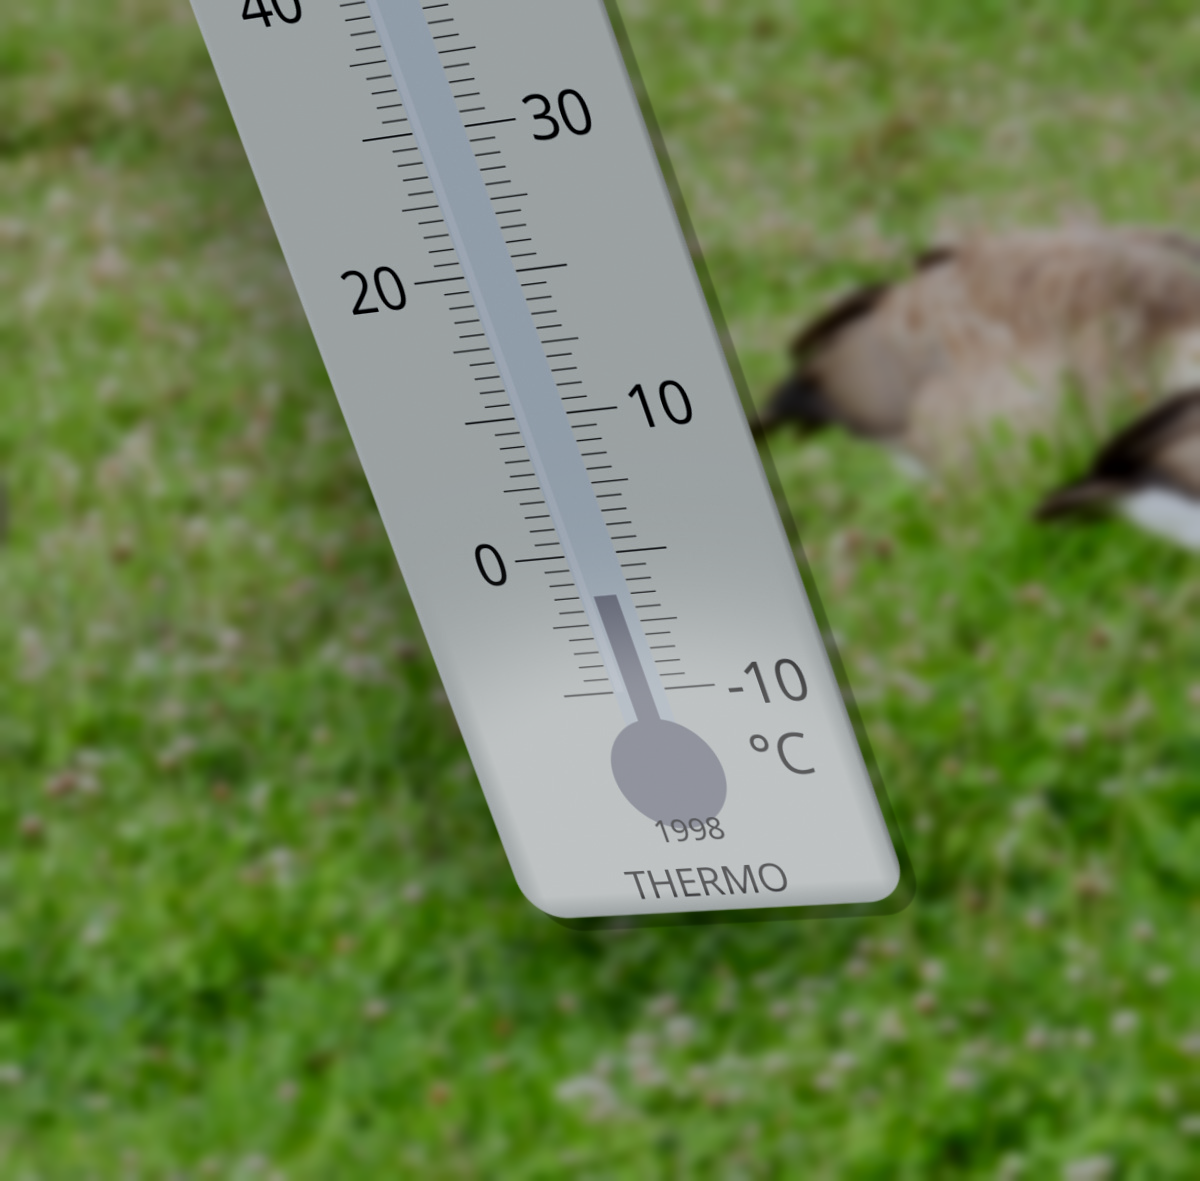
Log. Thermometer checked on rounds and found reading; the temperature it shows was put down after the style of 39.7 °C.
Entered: -3 °C
